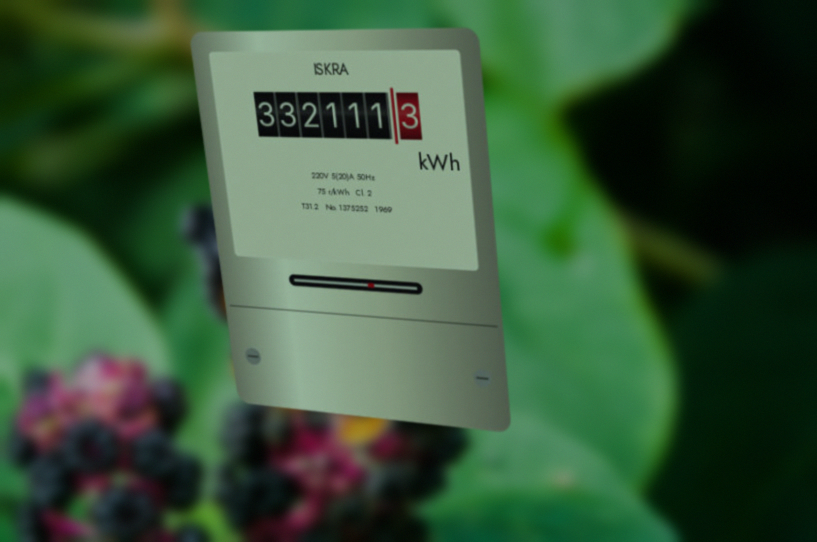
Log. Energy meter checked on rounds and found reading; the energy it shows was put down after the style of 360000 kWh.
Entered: 332111.3 kWh
